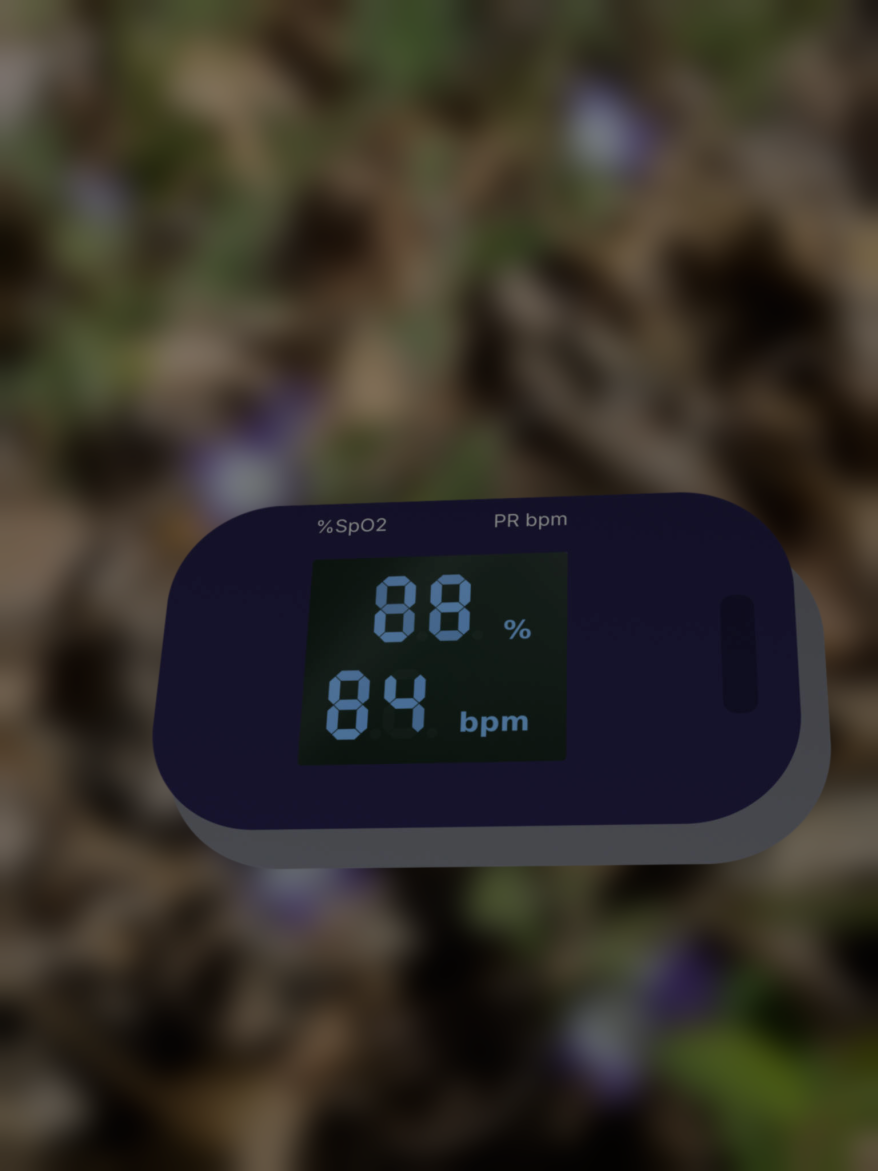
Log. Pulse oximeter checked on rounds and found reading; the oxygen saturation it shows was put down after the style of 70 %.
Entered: 88 %
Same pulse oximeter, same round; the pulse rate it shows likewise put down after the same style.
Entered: 84 bpm
